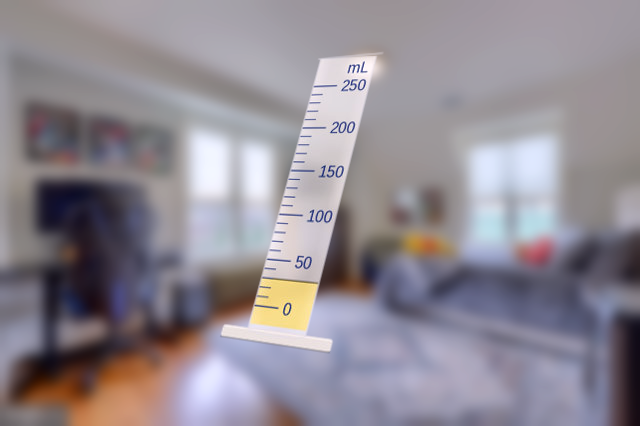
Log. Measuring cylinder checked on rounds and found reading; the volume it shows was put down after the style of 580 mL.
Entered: 30 mL
